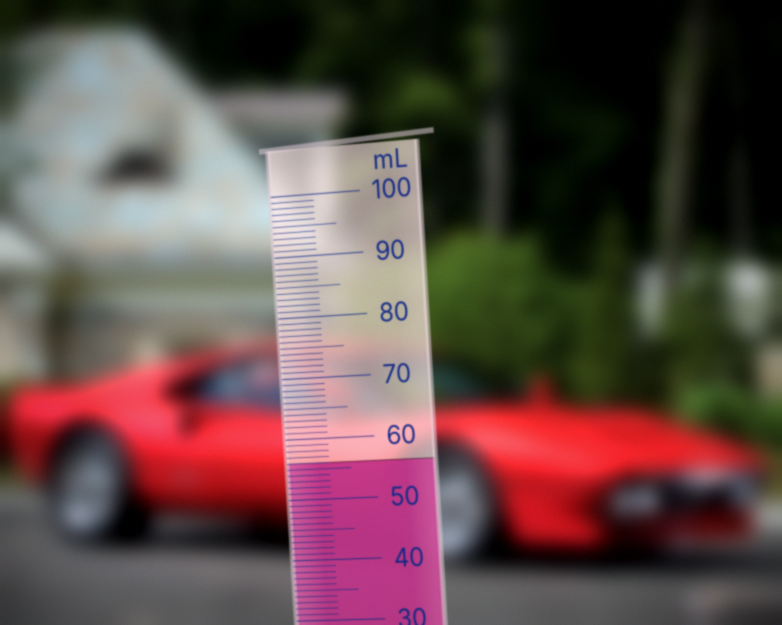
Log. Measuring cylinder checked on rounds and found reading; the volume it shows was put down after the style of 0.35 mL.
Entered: 56 mL
